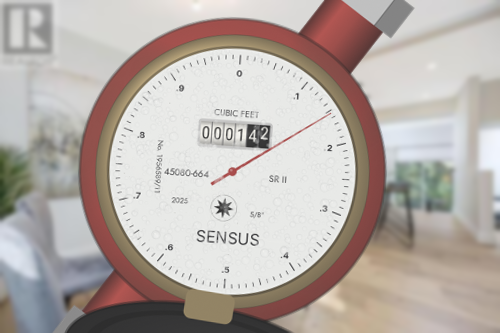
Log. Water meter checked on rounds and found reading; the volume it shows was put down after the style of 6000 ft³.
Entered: 142.15 ft³
